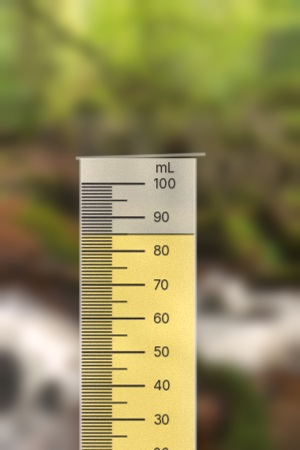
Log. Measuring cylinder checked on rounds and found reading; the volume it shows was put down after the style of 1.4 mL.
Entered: 85 mL
